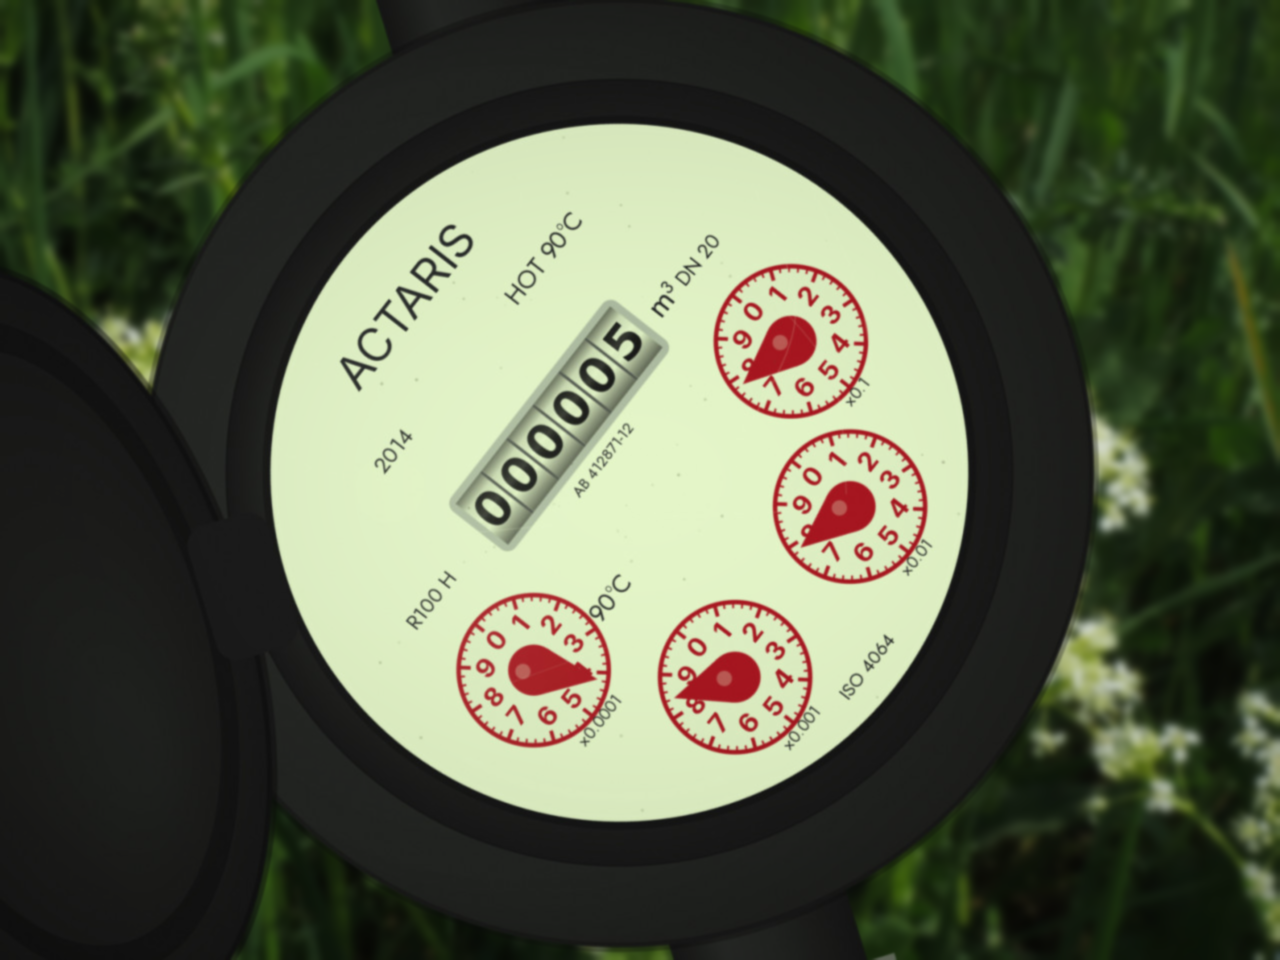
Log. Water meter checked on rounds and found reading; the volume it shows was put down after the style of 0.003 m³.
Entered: 5.7784 m³
